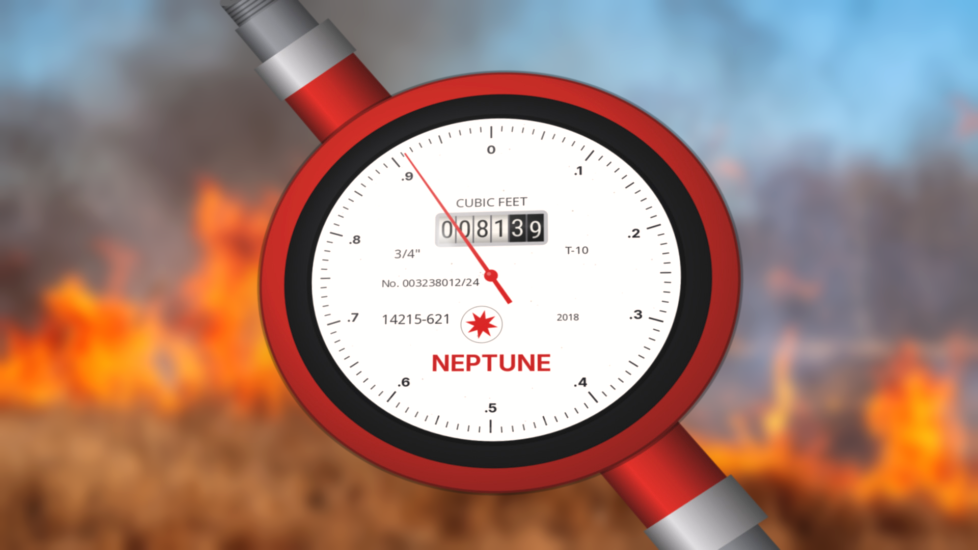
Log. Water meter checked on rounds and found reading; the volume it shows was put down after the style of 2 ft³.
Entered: 8138.91 ft³
